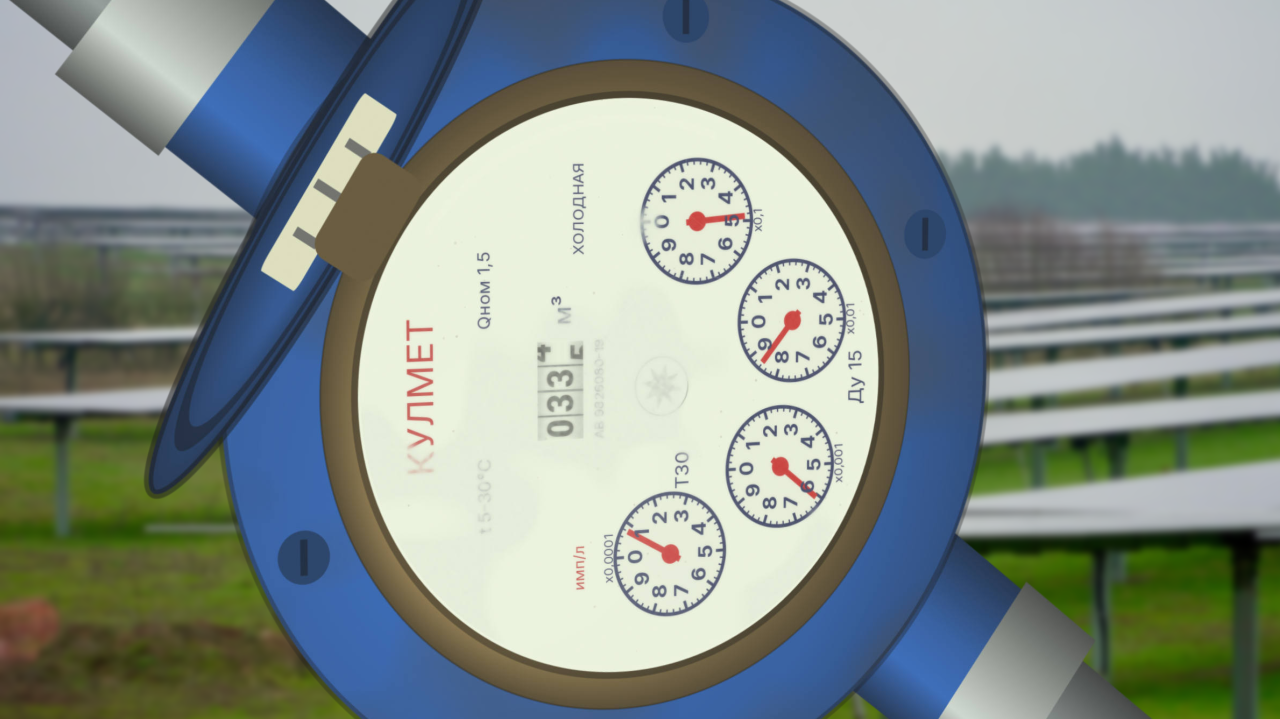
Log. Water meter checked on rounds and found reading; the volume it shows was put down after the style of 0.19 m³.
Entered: 334.4860 m³
